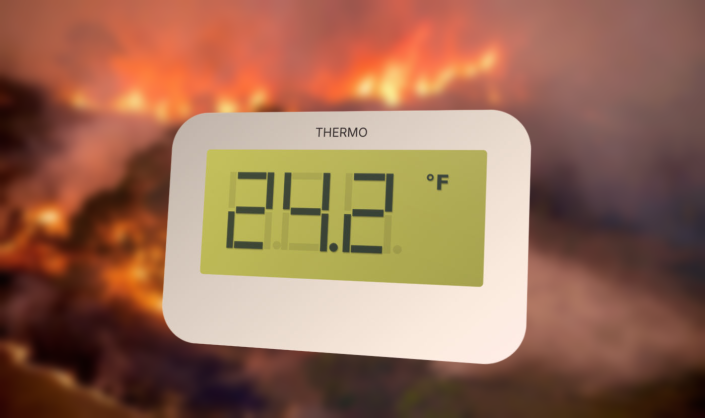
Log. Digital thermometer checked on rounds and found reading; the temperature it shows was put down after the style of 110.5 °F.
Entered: 24.2 °F
